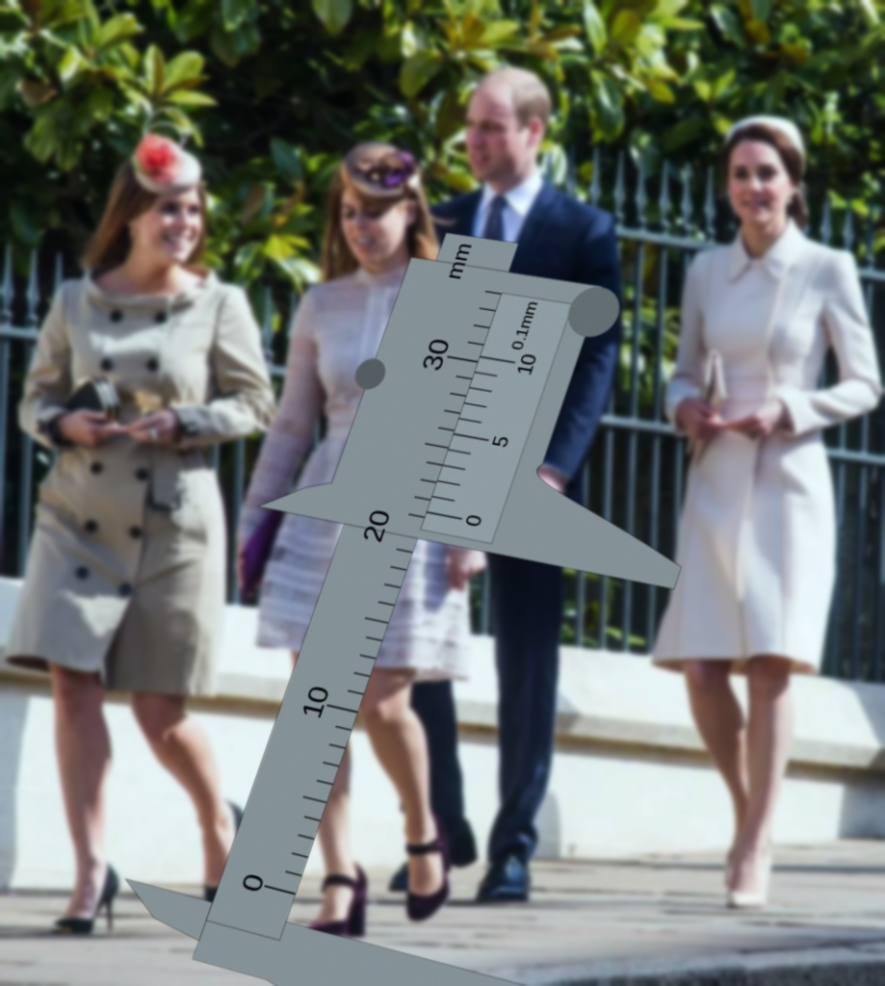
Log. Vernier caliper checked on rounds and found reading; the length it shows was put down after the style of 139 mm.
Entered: 21.3 mm
